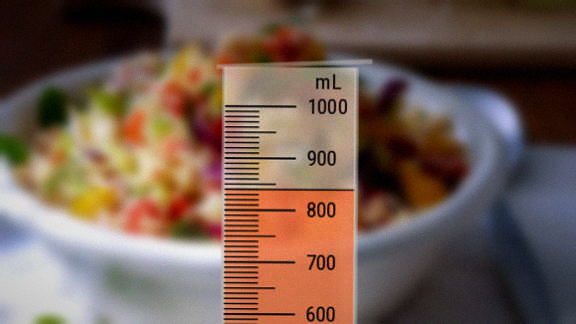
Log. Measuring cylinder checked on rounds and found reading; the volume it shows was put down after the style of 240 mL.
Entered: 840 mL
